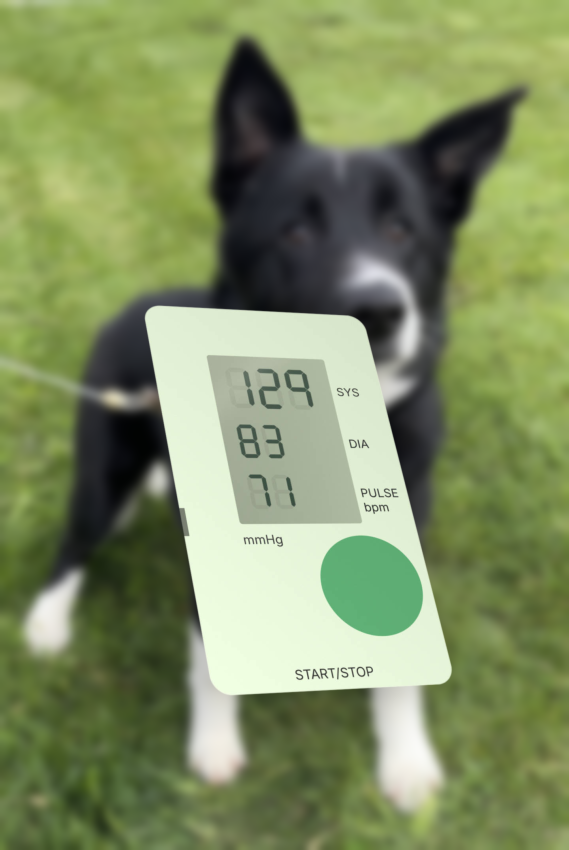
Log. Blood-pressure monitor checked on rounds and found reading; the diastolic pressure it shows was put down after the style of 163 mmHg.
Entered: 83 mmHg
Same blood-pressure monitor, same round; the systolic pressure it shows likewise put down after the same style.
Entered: 129 mmHg
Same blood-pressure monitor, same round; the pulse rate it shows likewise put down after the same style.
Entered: 71 bpm
